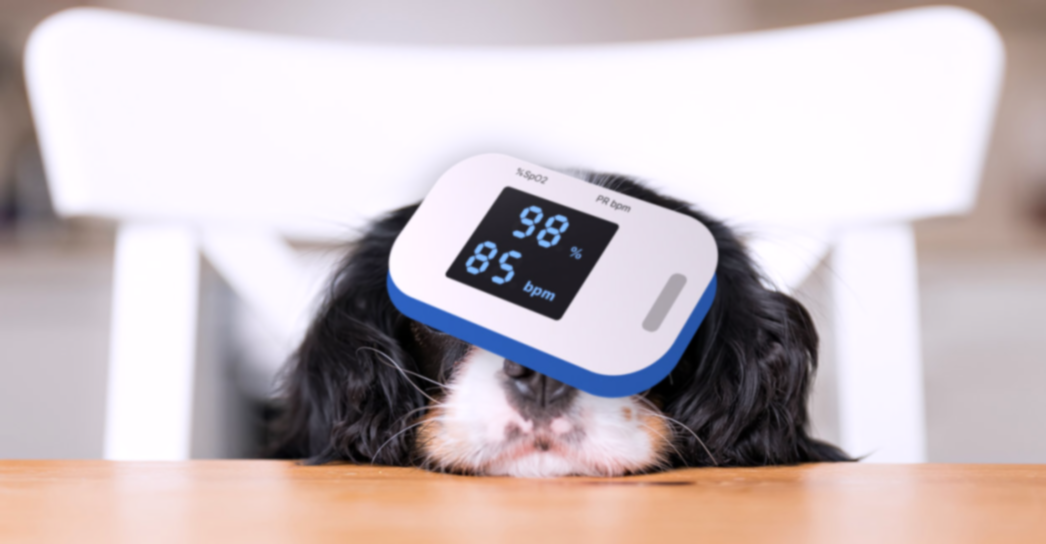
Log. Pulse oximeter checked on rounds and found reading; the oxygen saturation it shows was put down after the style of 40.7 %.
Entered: 98 %
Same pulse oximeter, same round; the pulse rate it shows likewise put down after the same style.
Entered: 85 bpm
